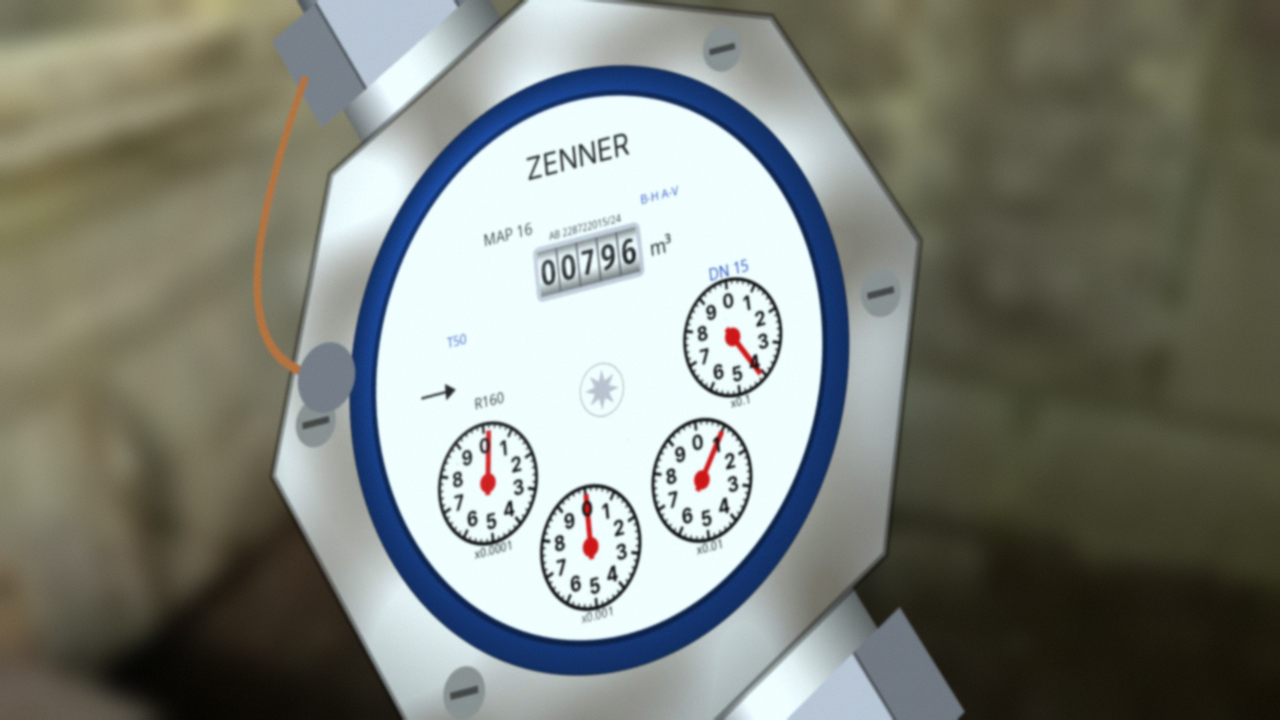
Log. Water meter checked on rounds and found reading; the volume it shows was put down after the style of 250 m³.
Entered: 796.4100 m³
